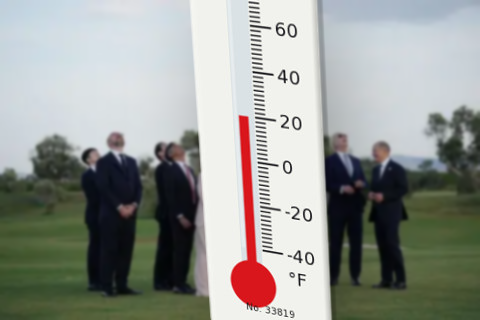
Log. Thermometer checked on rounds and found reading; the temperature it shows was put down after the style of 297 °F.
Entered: 20 °F
